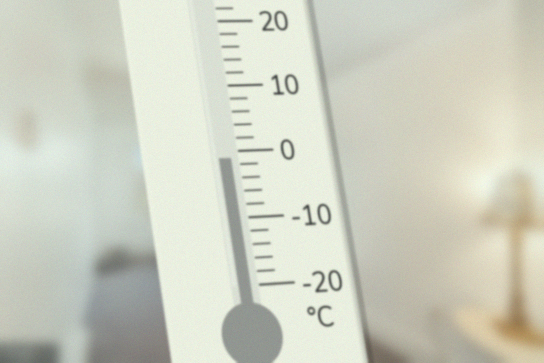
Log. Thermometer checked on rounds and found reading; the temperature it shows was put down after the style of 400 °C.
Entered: -1 °C
